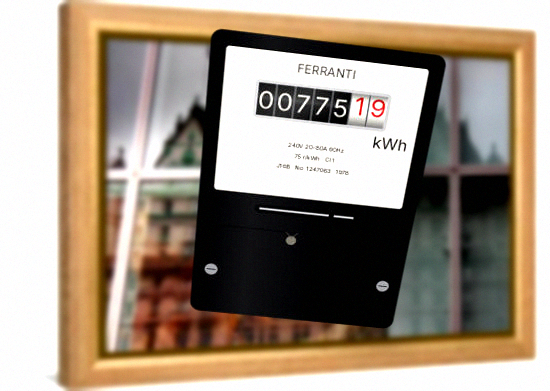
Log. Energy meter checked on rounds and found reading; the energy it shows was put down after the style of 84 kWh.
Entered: 775.19 kWh
